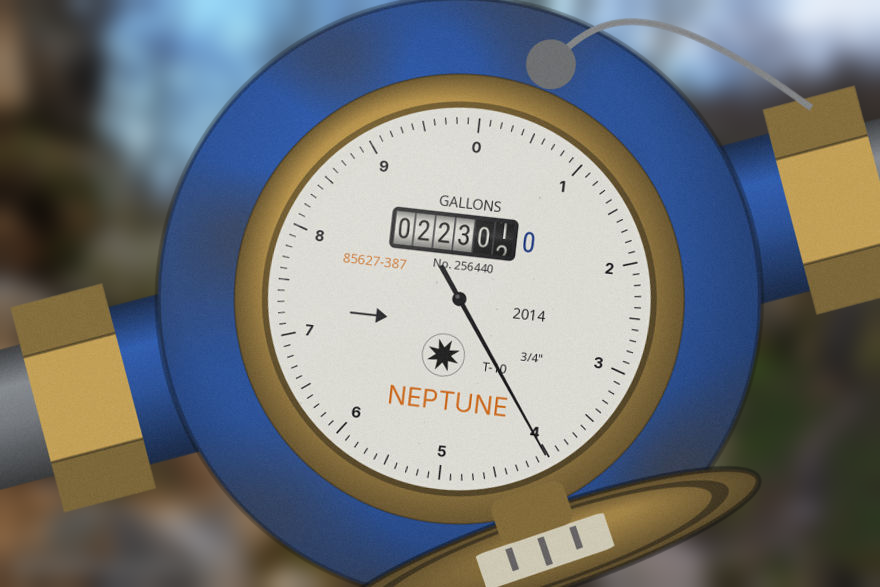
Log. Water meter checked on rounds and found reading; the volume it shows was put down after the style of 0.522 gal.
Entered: 223014.0 gal
